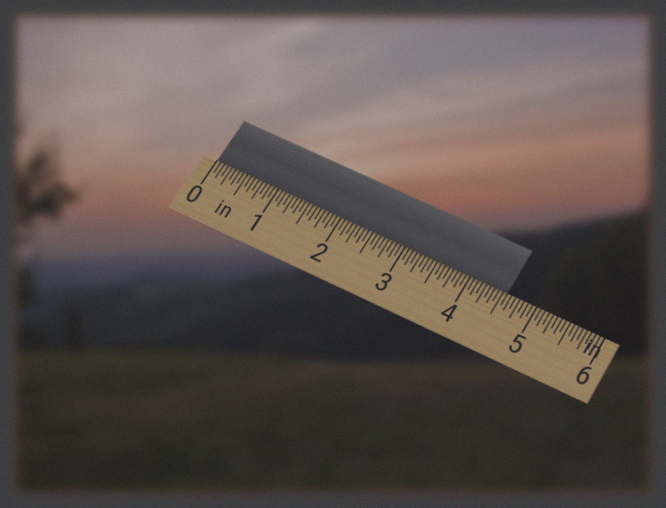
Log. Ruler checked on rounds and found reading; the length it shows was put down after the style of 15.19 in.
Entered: 4.5625 in
